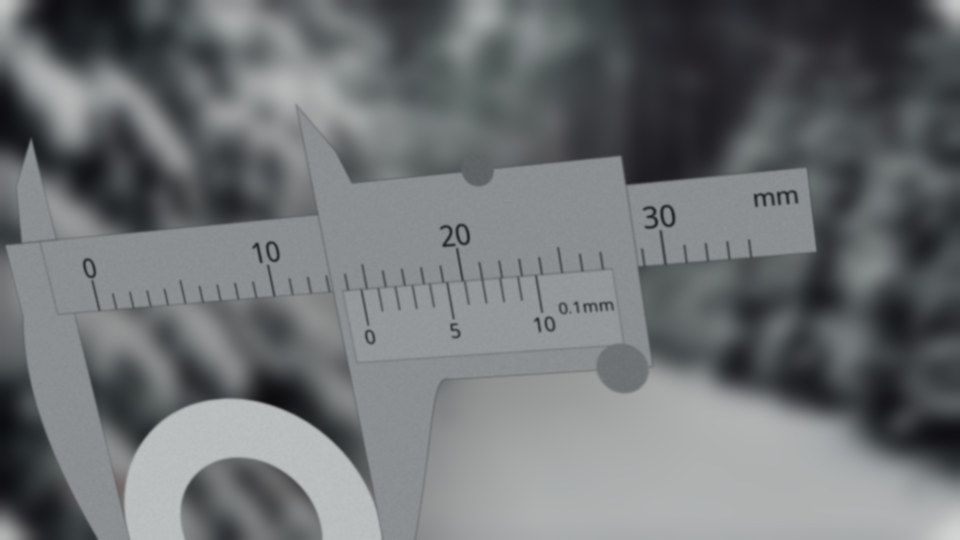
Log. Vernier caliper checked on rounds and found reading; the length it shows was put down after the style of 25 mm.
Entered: 14.7 mm
